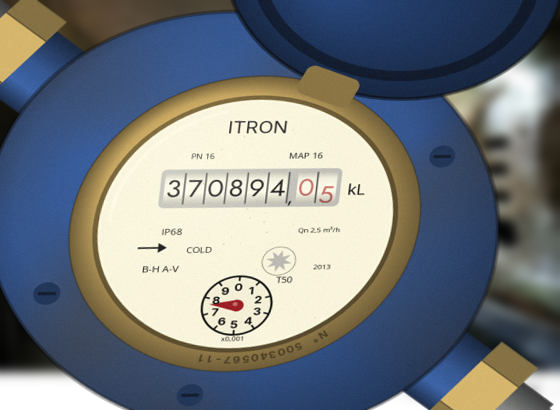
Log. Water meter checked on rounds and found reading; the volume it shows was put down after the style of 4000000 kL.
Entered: 370894.047 kL
